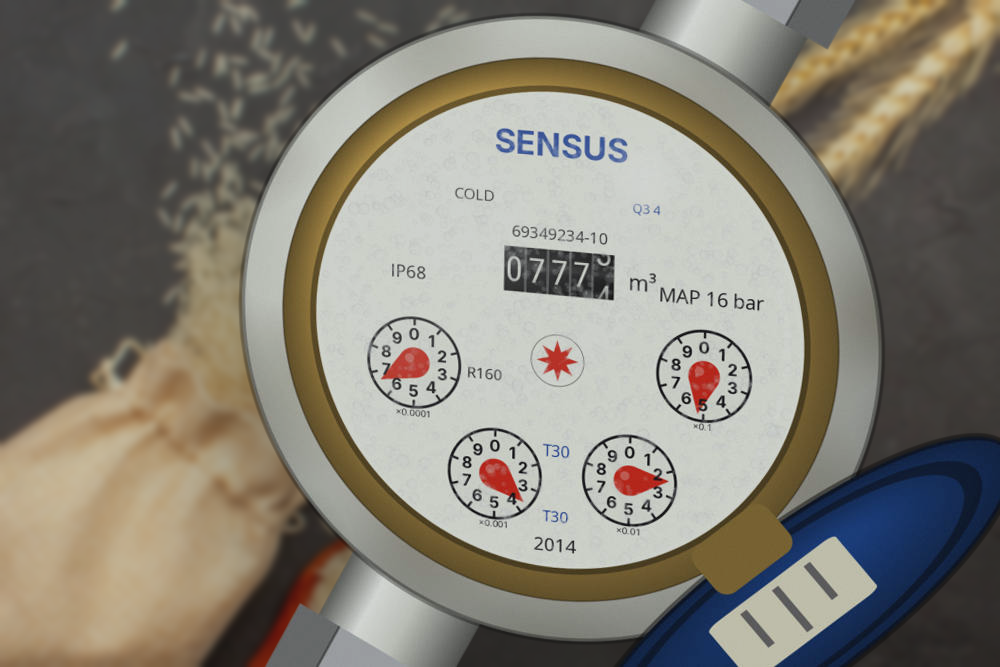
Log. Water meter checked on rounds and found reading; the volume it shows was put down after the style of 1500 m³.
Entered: 7773.5236 m³
